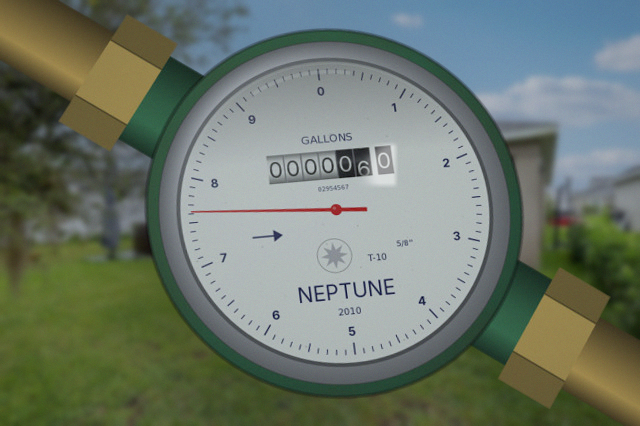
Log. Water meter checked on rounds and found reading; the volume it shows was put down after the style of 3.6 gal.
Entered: 57.6 gal
